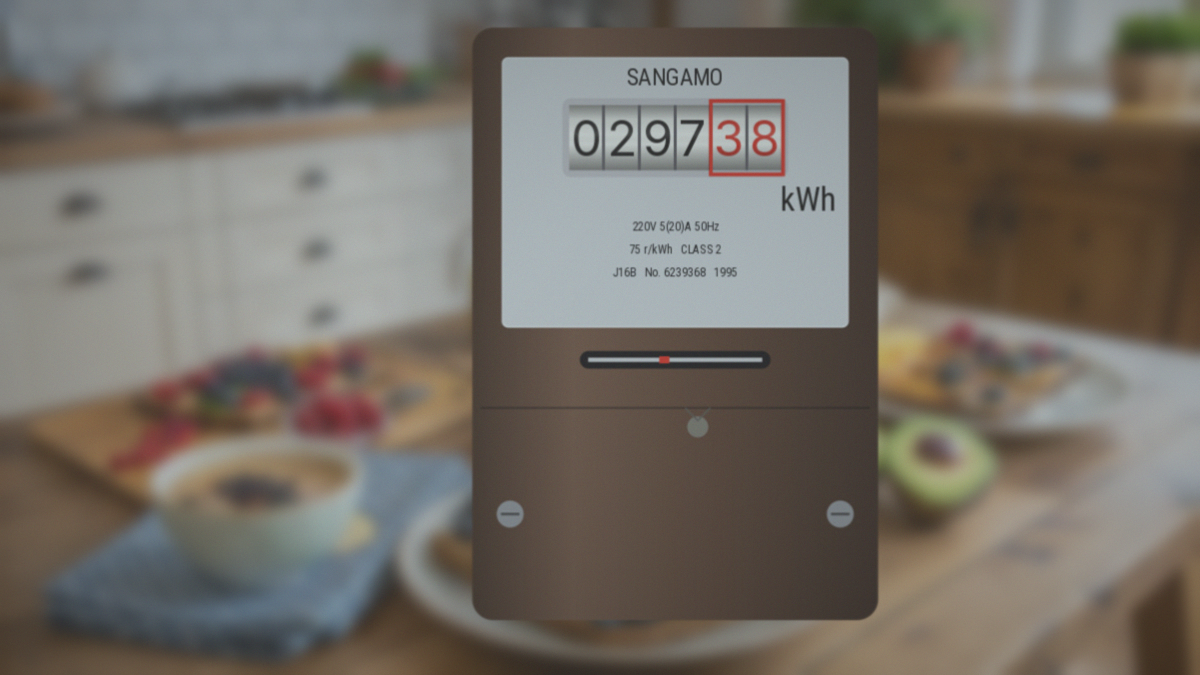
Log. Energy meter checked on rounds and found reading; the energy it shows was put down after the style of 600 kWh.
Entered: 297.38 kWh
